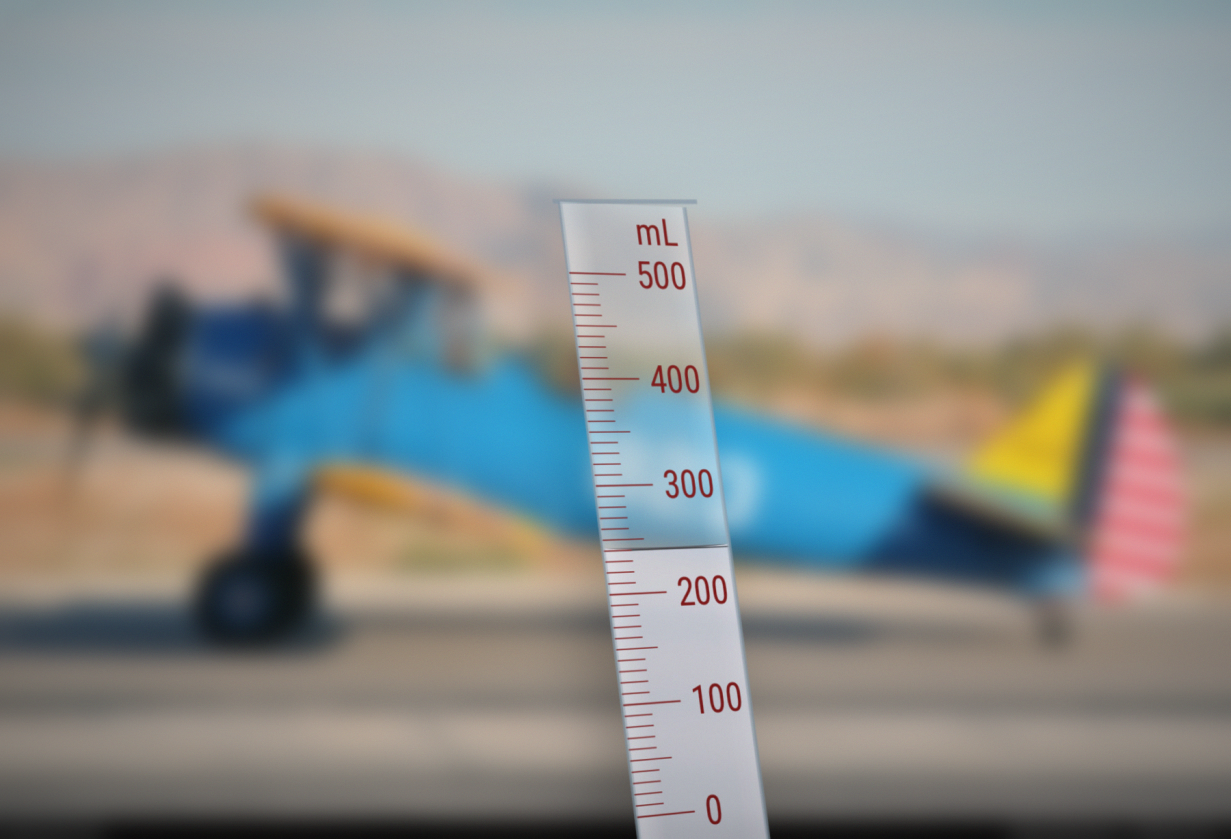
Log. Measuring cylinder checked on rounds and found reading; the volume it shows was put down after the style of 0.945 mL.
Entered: 240 mL
